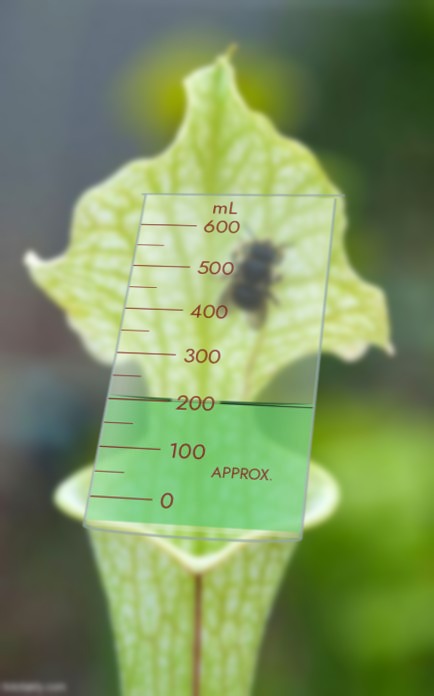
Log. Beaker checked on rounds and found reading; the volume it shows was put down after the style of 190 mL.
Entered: 200 mL
